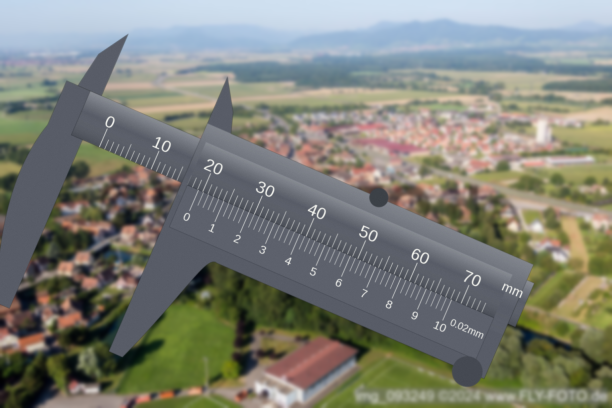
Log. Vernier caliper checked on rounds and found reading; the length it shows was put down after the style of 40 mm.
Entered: 19.2 mm
